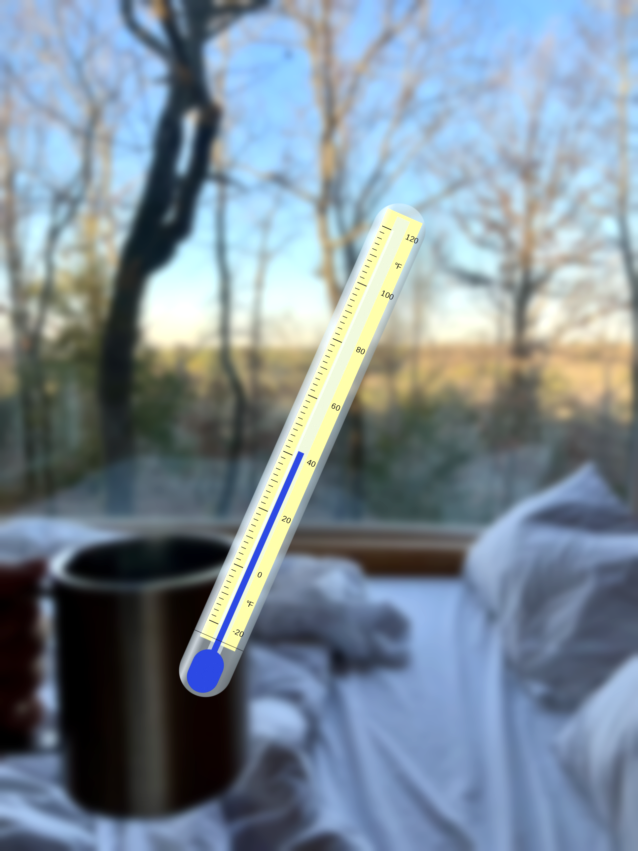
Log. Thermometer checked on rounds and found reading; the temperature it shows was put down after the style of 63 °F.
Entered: 42 °F
